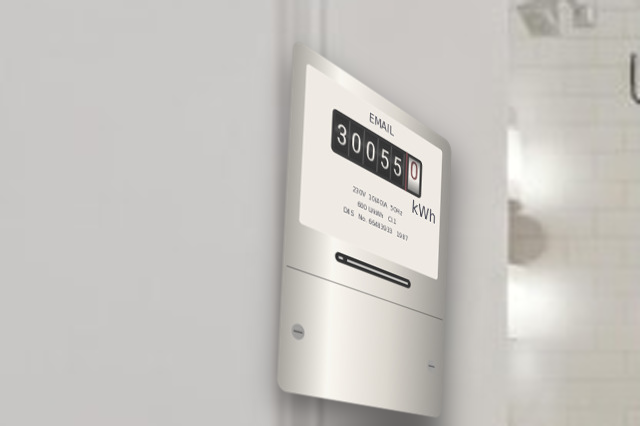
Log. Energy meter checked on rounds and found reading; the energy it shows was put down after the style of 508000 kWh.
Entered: 30055.0 kWh
